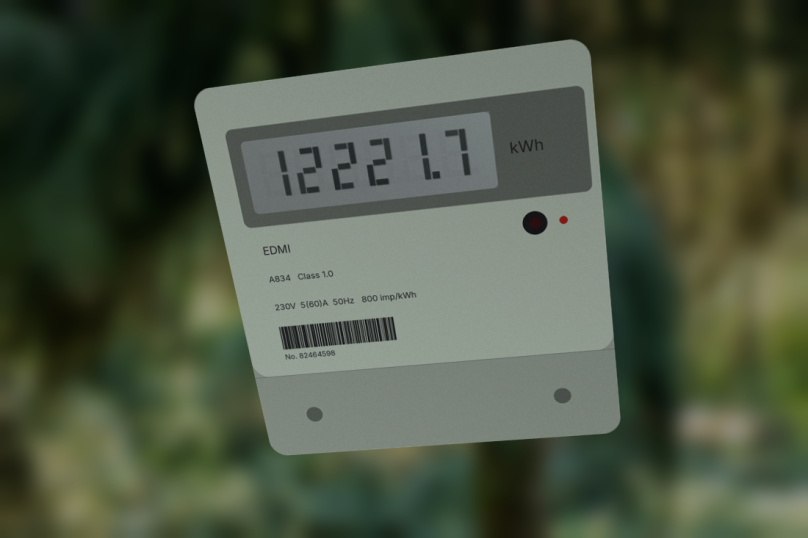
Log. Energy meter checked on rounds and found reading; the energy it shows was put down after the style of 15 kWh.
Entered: 12221.7 kWh
